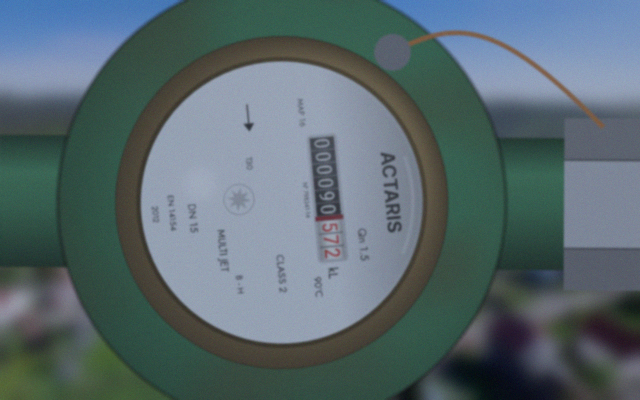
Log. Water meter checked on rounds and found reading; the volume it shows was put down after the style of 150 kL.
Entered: 90.572 kL
